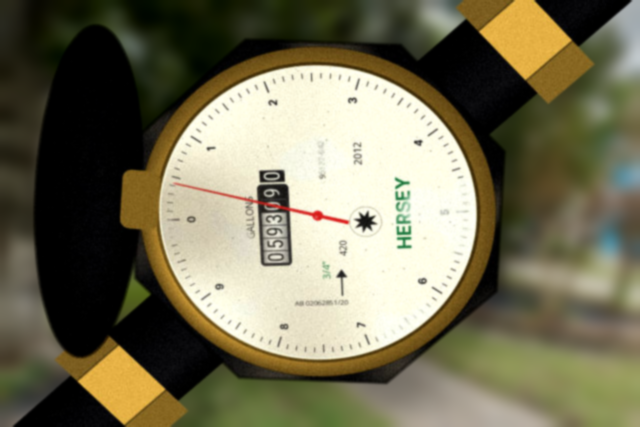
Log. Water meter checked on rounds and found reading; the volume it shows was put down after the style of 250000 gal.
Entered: 593090.4 gal
